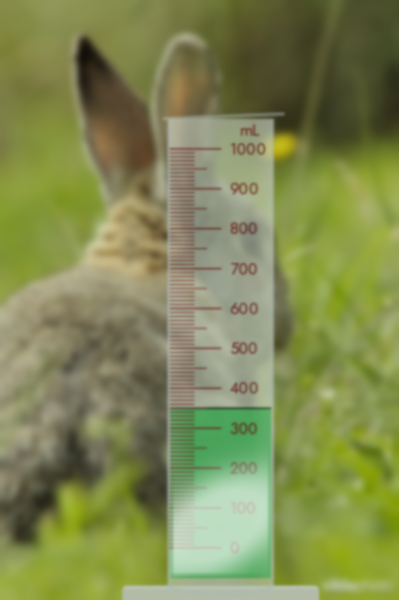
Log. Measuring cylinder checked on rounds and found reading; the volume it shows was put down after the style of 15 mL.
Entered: 350 mL
